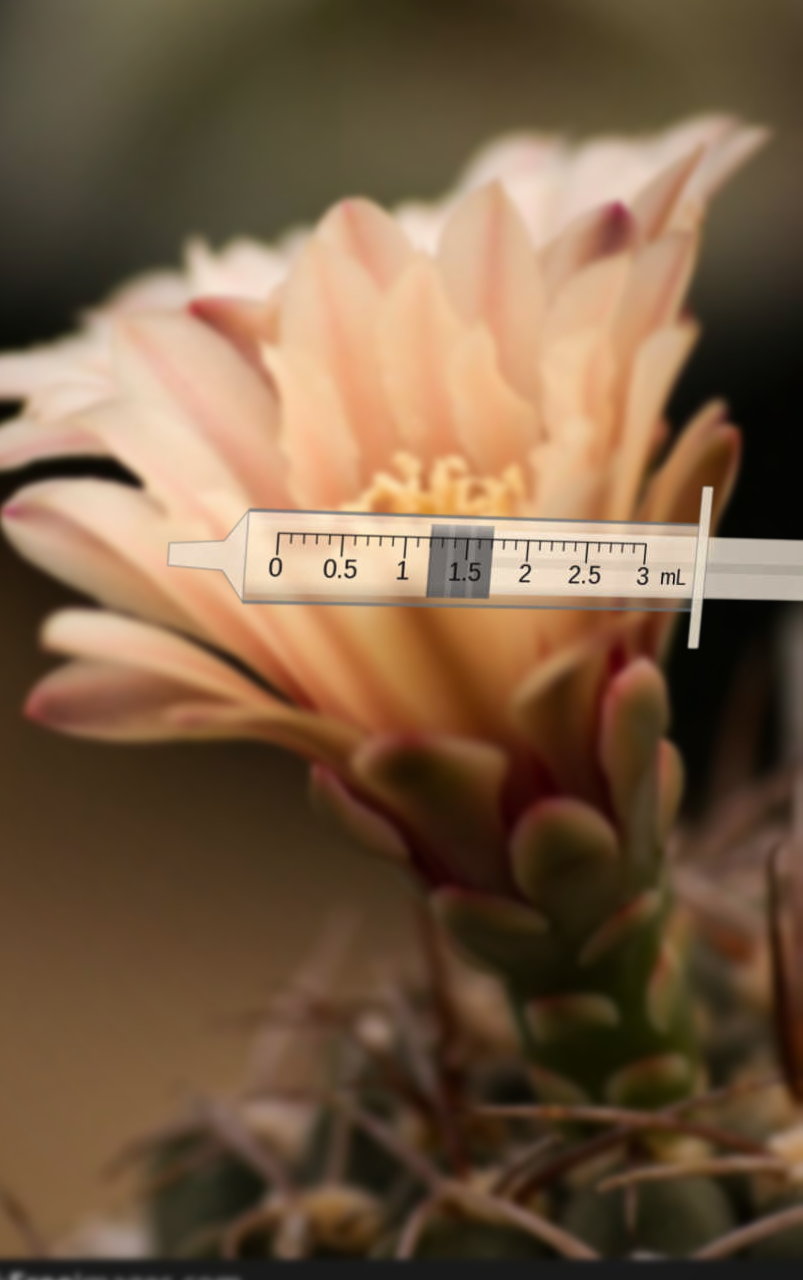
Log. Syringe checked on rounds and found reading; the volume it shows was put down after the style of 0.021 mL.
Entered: 1.2 mL
